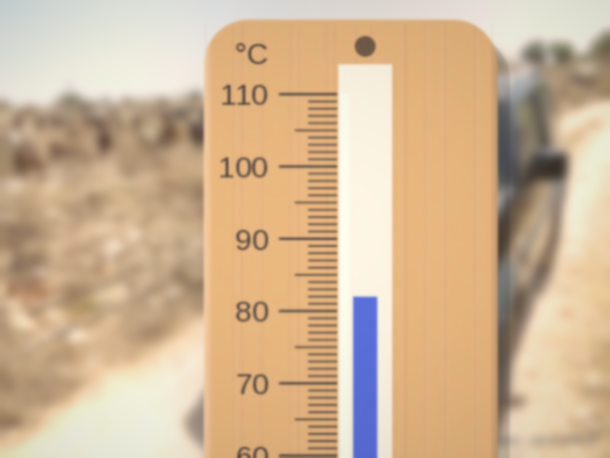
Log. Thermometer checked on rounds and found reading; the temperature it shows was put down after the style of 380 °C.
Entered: 82 °C
